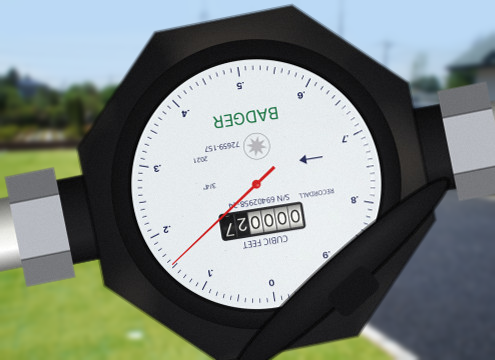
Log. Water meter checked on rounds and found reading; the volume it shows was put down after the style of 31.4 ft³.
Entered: 27.15 ft³
